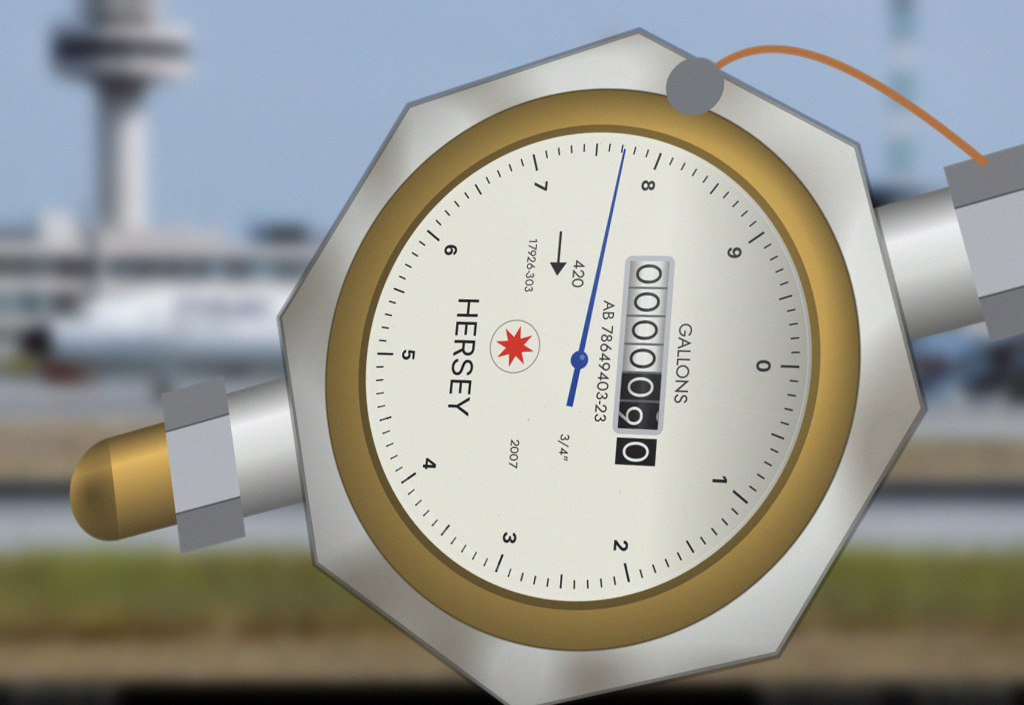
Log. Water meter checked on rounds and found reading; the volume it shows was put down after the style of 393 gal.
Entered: 87.7 gal
